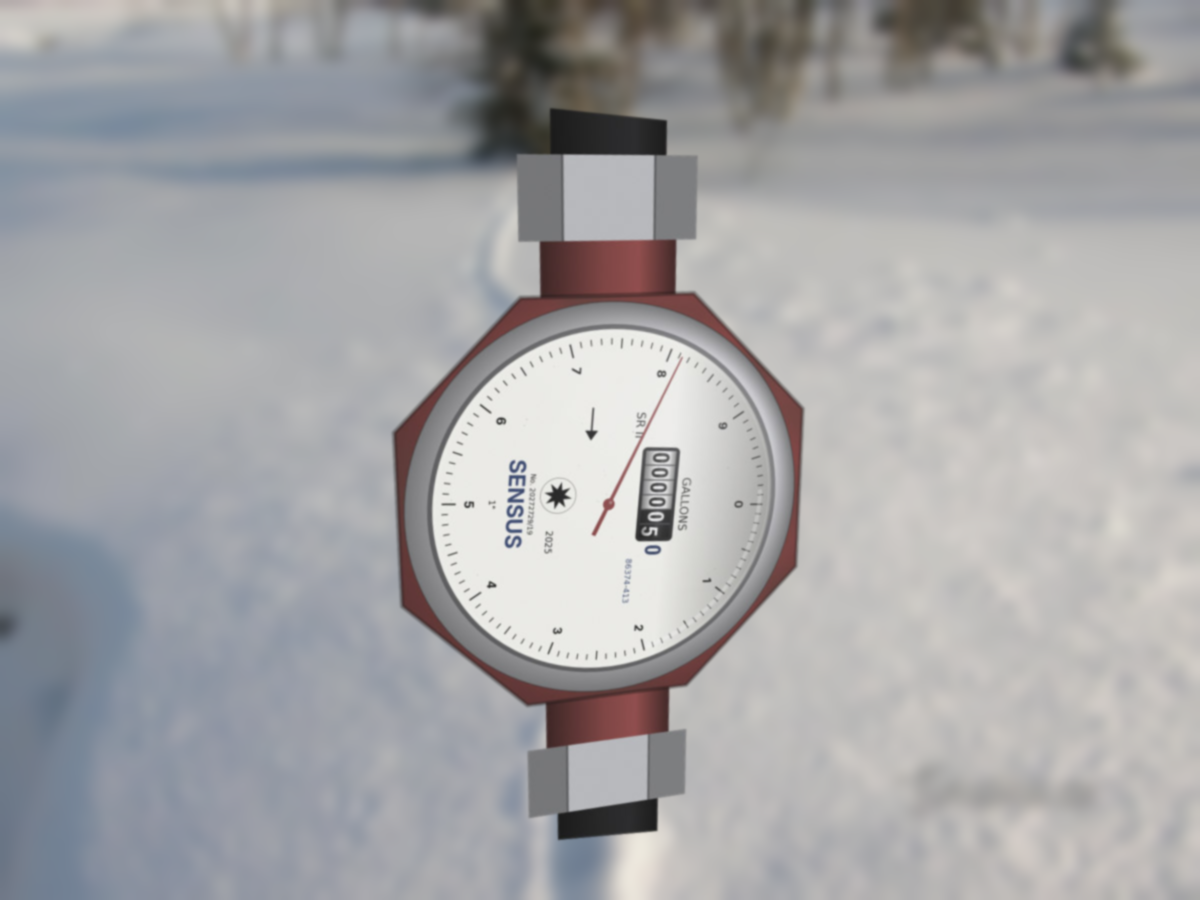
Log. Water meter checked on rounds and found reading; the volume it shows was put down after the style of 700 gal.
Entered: 48.1 gal
